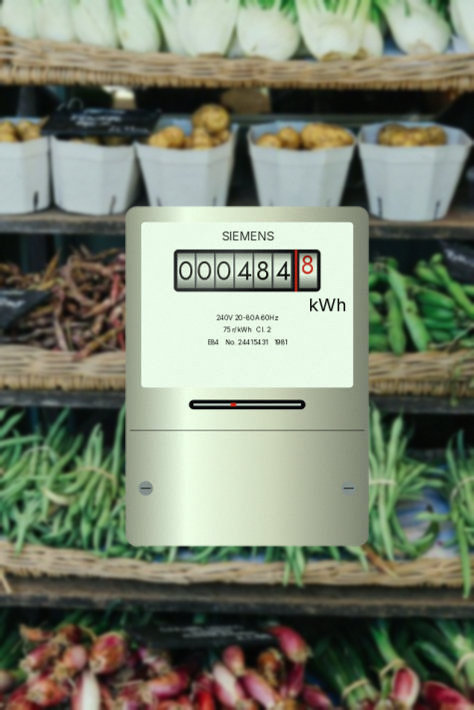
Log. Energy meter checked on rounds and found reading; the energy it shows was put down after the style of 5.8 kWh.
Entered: 484.8 kWh
